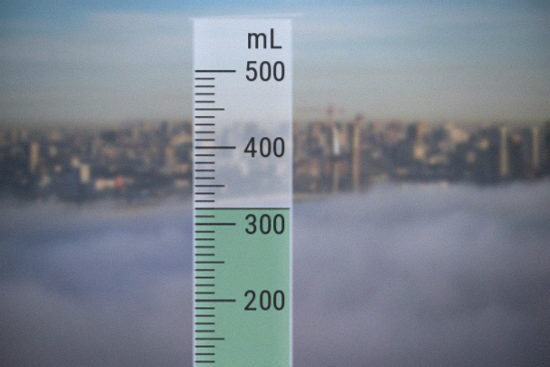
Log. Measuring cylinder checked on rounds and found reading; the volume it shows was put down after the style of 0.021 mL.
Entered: 320 mL
